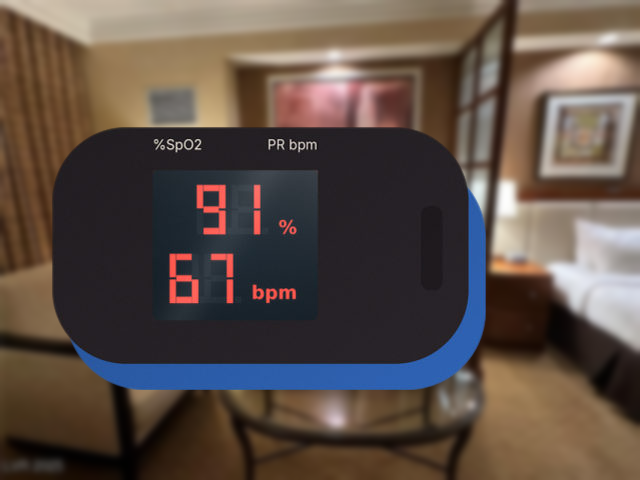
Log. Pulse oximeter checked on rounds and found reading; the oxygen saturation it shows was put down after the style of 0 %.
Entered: 91 %
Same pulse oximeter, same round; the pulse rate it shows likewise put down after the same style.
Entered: 67 bpm
